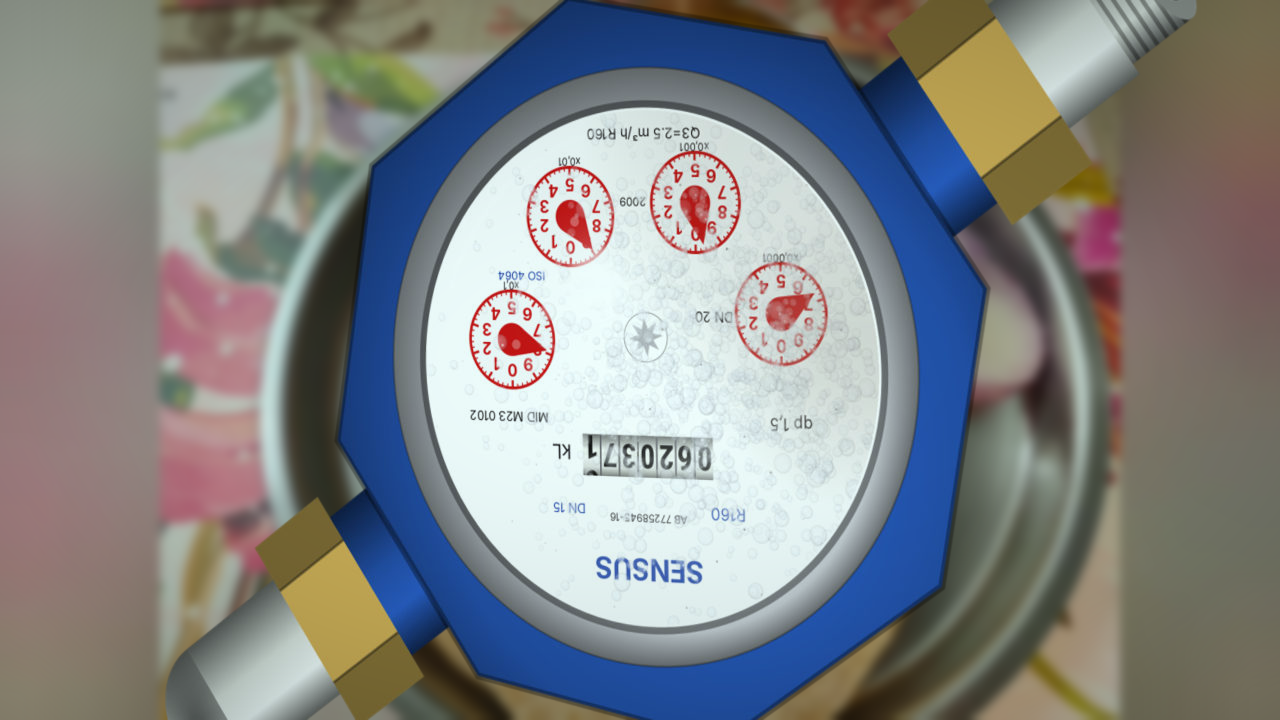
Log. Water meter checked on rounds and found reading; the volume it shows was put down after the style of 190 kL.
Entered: 620370.7896 kL
